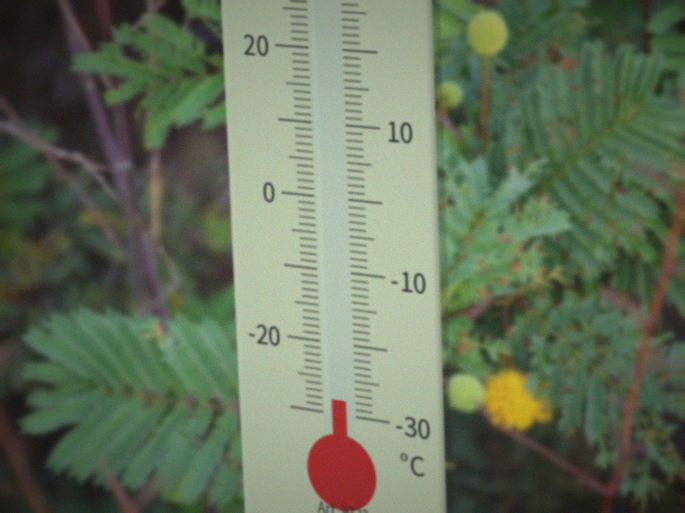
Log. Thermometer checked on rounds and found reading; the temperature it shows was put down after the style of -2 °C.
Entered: -28 °C
